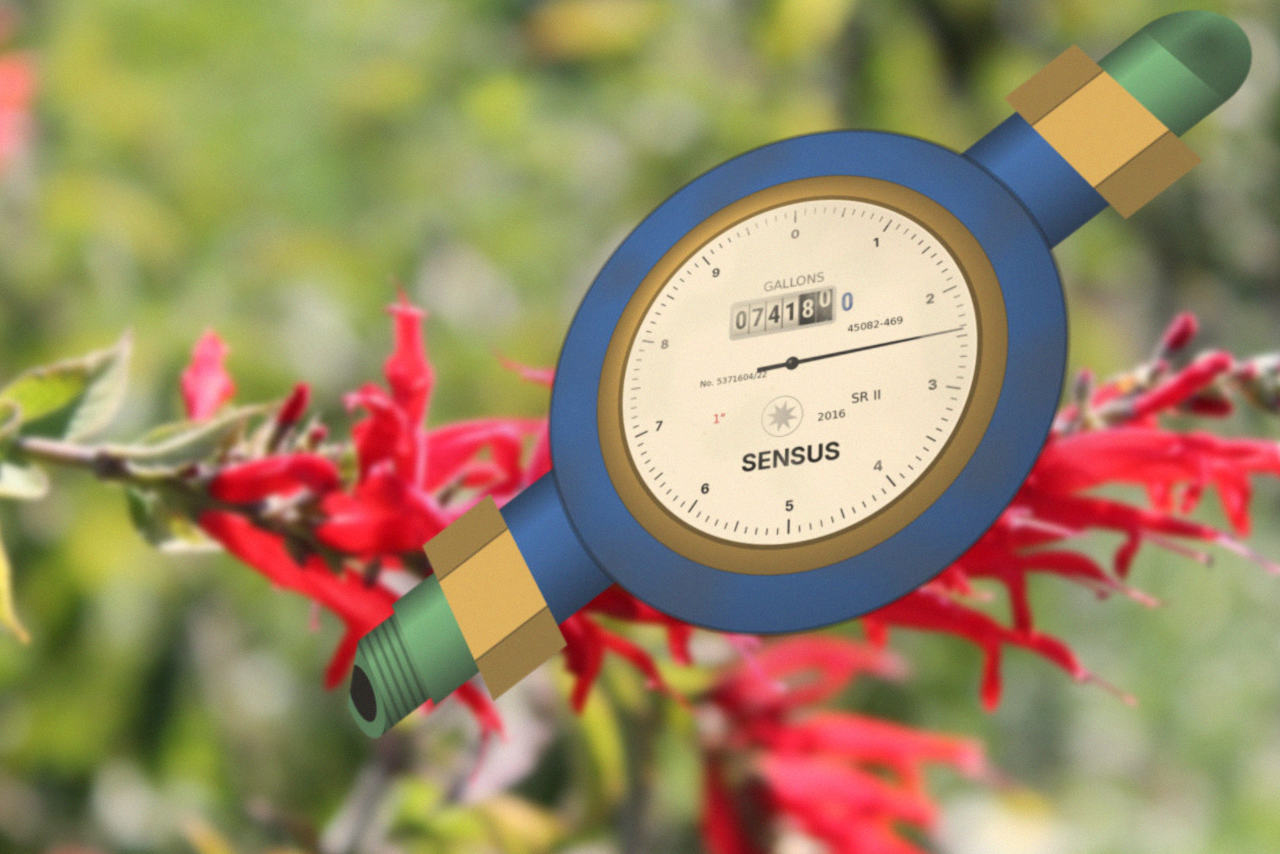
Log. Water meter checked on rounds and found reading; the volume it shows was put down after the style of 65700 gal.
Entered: 741802.4 gal
